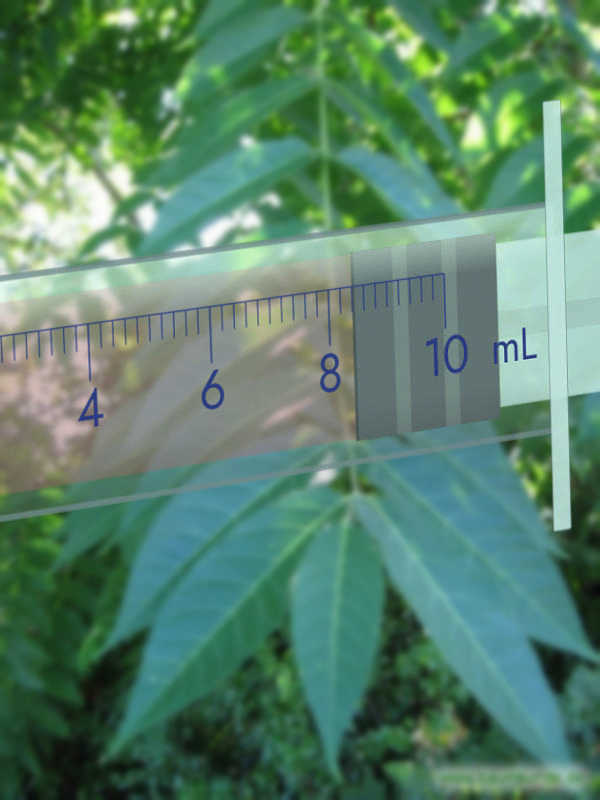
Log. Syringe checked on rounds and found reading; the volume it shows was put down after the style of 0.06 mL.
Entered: 8.4 mL
